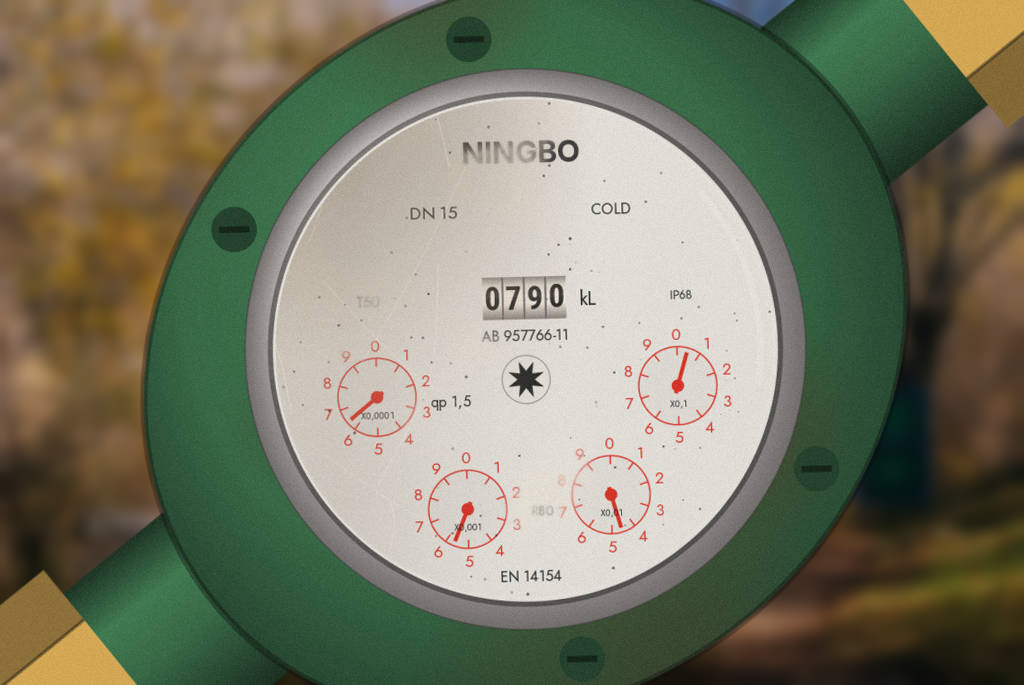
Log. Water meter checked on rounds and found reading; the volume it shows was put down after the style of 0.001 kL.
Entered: 790.0456 kL
